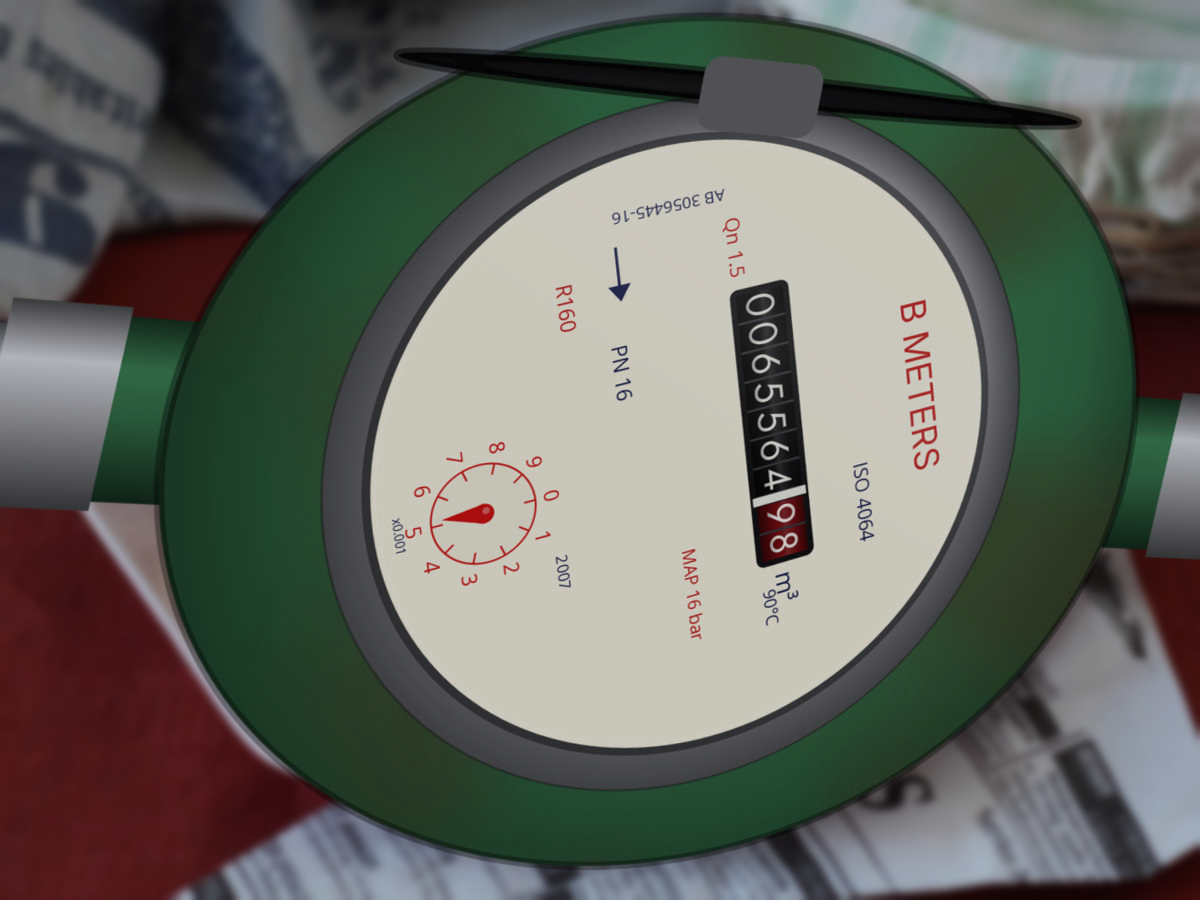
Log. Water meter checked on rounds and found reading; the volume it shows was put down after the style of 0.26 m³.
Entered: 65564.985 m³
